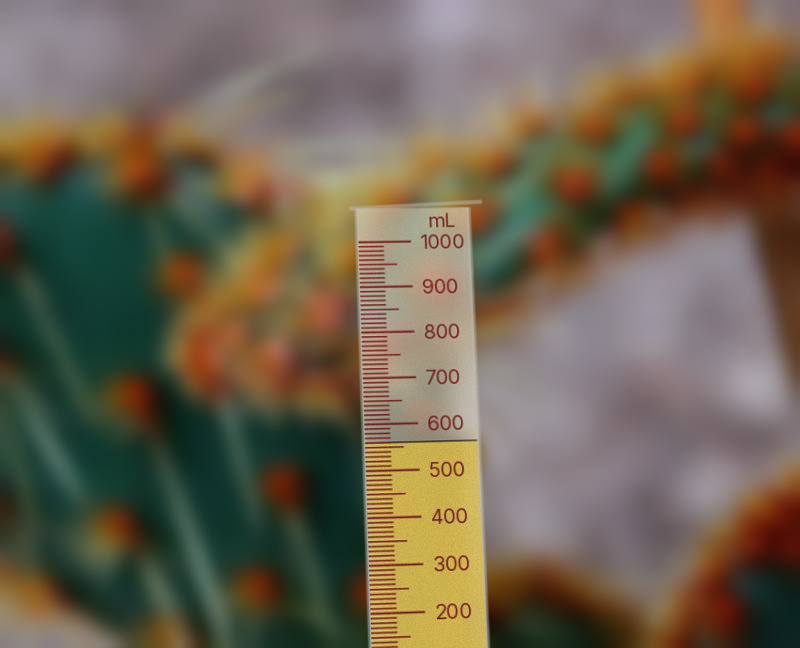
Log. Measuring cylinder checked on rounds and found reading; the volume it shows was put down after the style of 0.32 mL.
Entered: 560 mL
